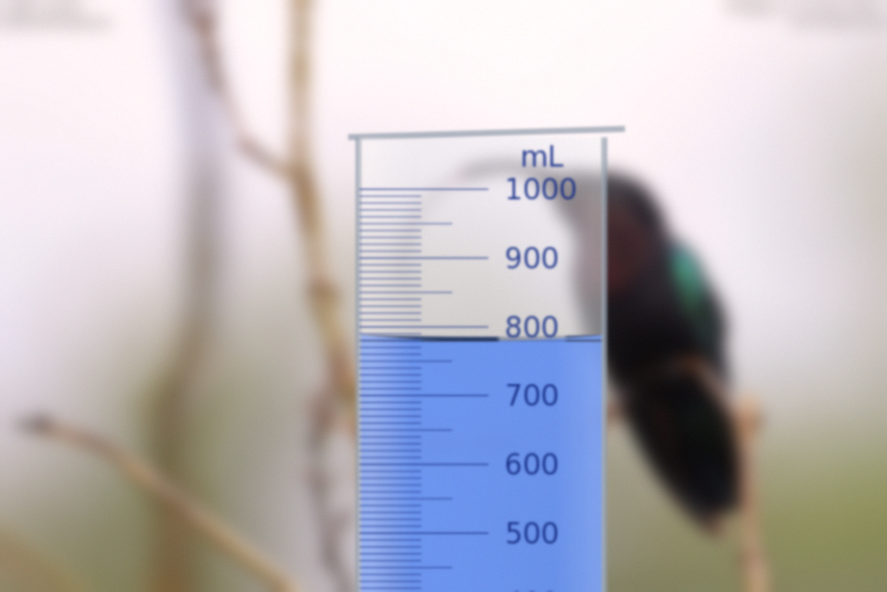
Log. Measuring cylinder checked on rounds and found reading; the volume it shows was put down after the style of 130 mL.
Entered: 780 mL
